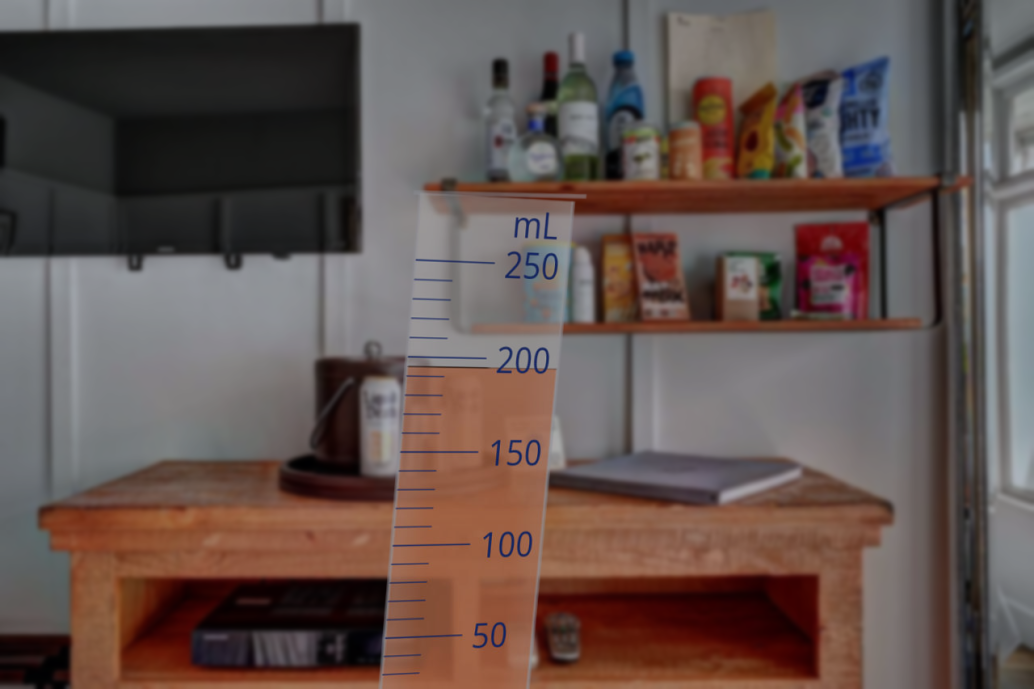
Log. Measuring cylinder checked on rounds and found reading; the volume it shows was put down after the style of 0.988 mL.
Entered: 195 mL
